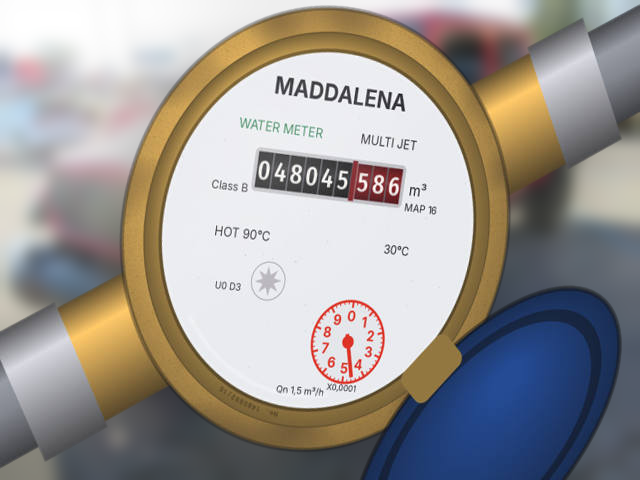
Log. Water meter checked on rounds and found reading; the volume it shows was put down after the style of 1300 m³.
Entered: 48045.5864 m³
